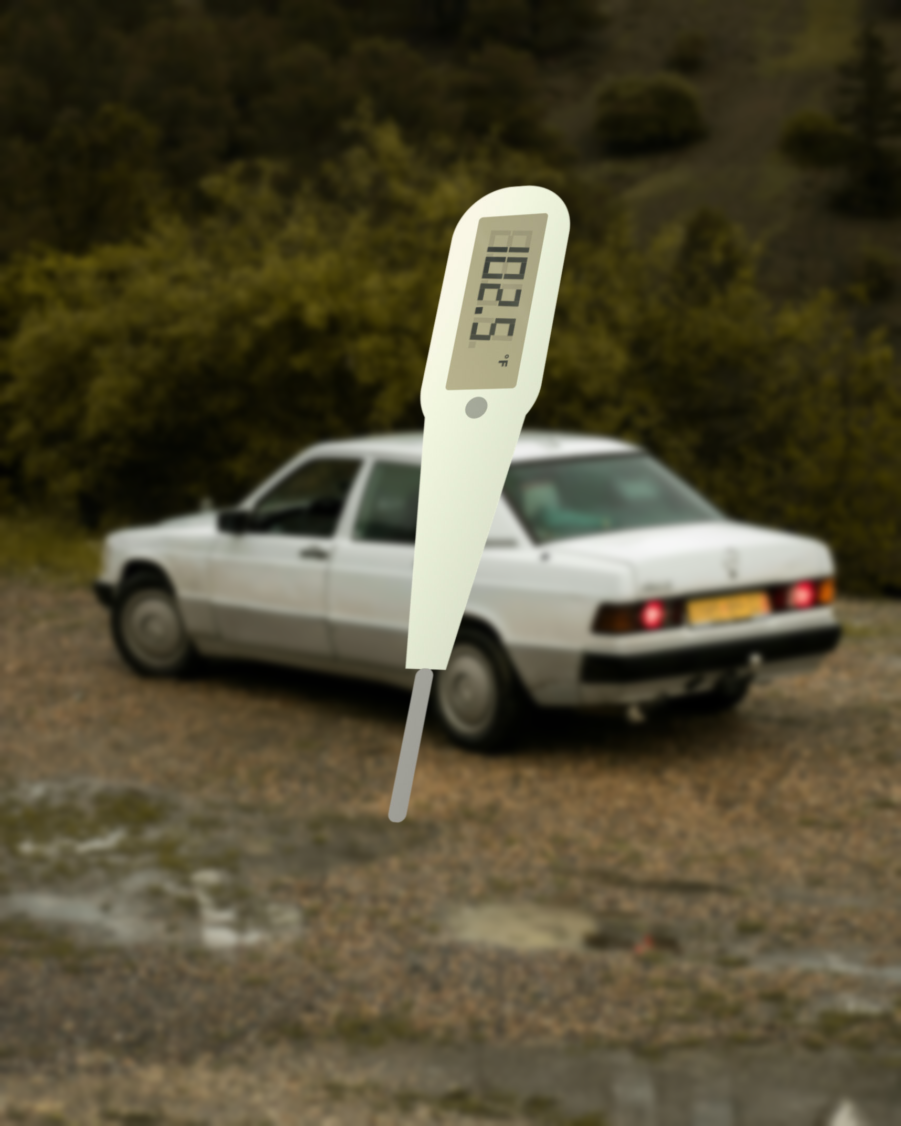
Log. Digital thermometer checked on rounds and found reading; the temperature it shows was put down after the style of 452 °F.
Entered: 102.5 °F
